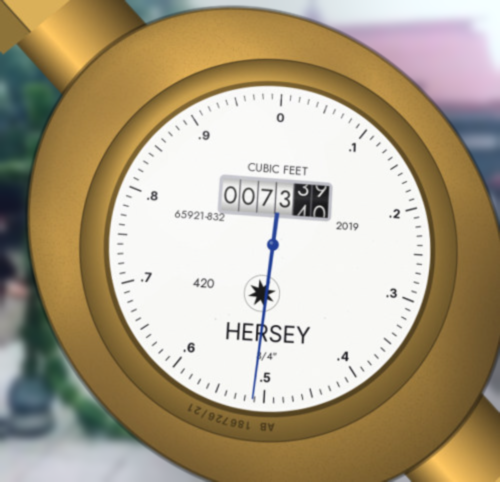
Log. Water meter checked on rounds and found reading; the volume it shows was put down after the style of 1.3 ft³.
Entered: 7339.51 ft³
